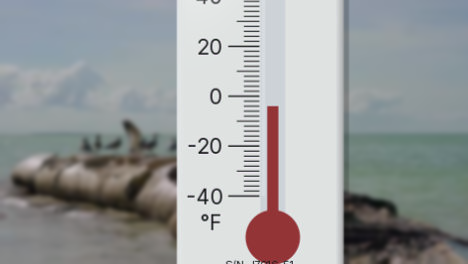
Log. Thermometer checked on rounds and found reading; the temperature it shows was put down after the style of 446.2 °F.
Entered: -4 °F
